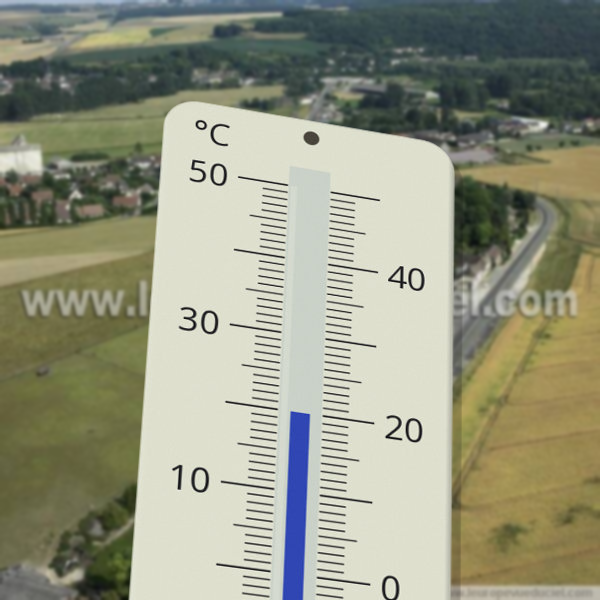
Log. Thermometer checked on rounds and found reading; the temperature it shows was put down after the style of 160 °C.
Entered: 20 °C
